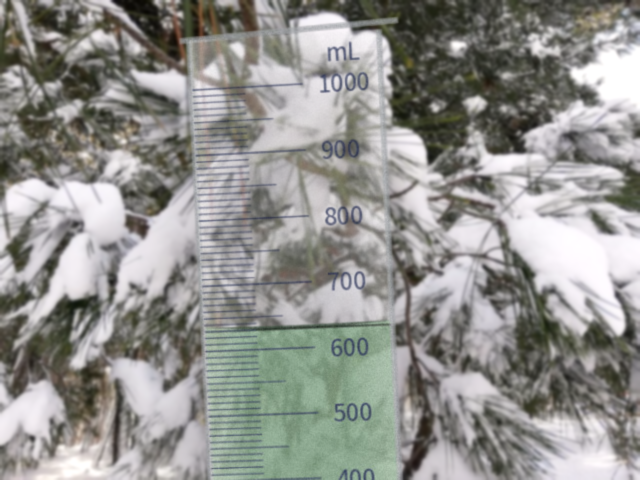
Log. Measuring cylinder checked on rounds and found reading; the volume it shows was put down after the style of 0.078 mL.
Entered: 630 mL
